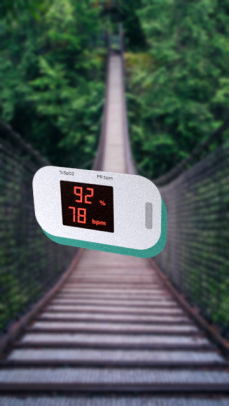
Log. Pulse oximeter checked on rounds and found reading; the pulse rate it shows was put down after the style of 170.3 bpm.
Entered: 78 bpm
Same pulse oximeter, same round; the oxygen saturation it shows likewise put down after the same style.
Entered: 92 %
